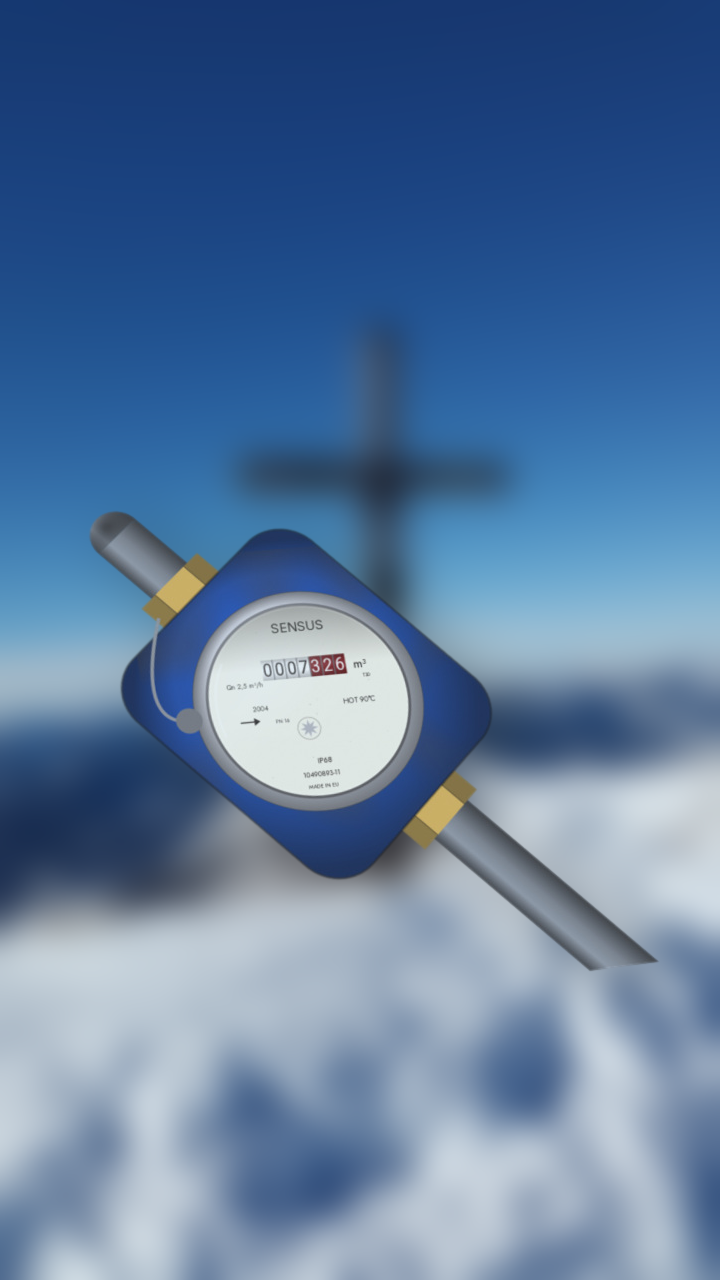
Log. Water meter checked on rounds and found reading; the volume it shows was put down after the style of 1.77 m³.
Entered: 7.326 m³
